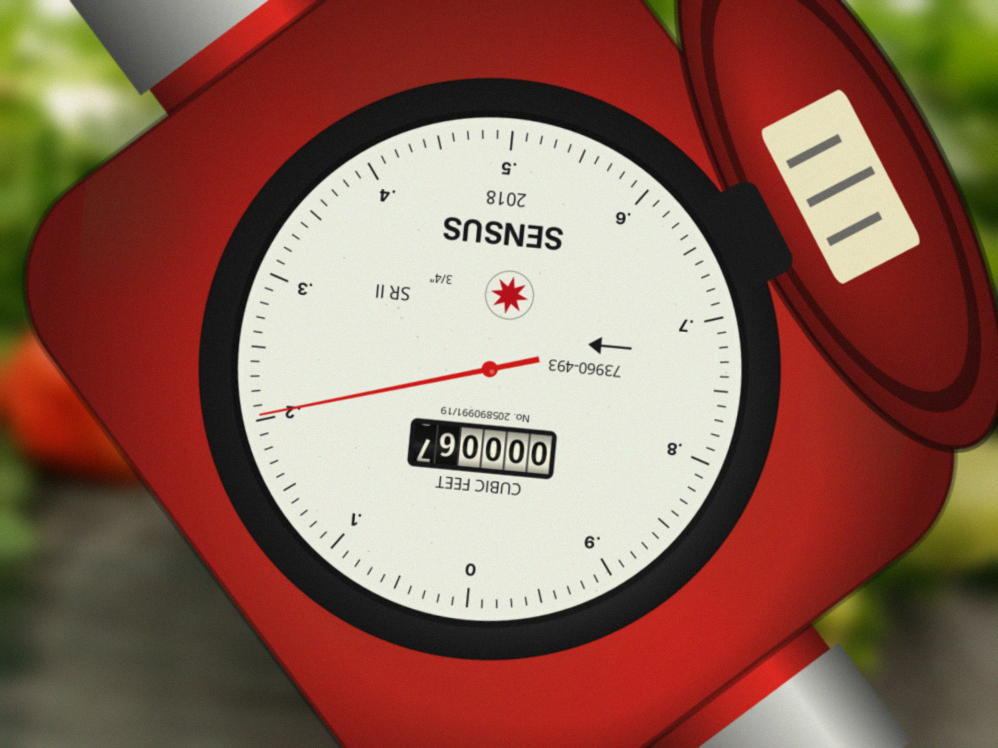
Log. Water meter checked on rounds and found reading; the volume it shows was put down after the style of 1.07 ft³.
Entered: 67.20 ft³
